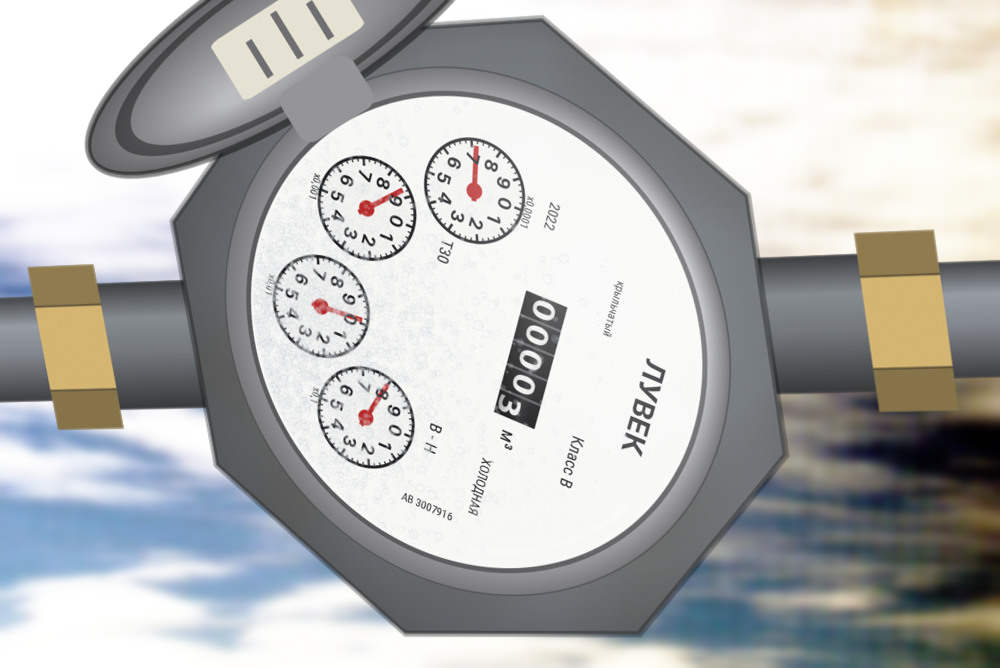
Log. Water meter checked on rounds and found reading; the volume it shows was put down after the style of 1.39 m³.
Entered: 2.7987 m³
